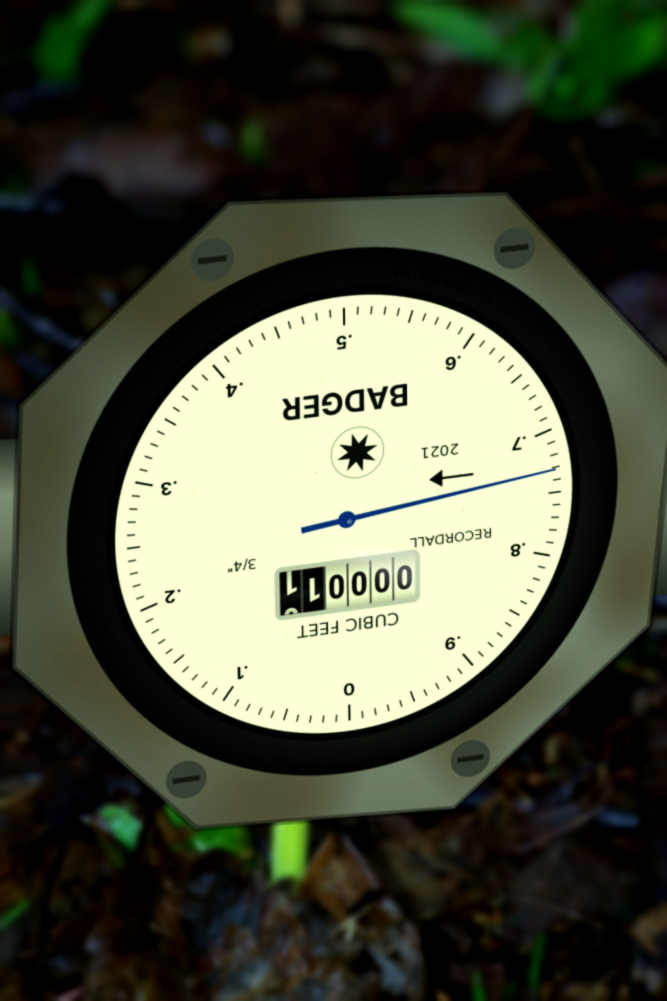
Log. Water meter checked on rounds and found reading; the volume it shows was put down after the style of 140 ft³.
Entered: 10.73 ft³
